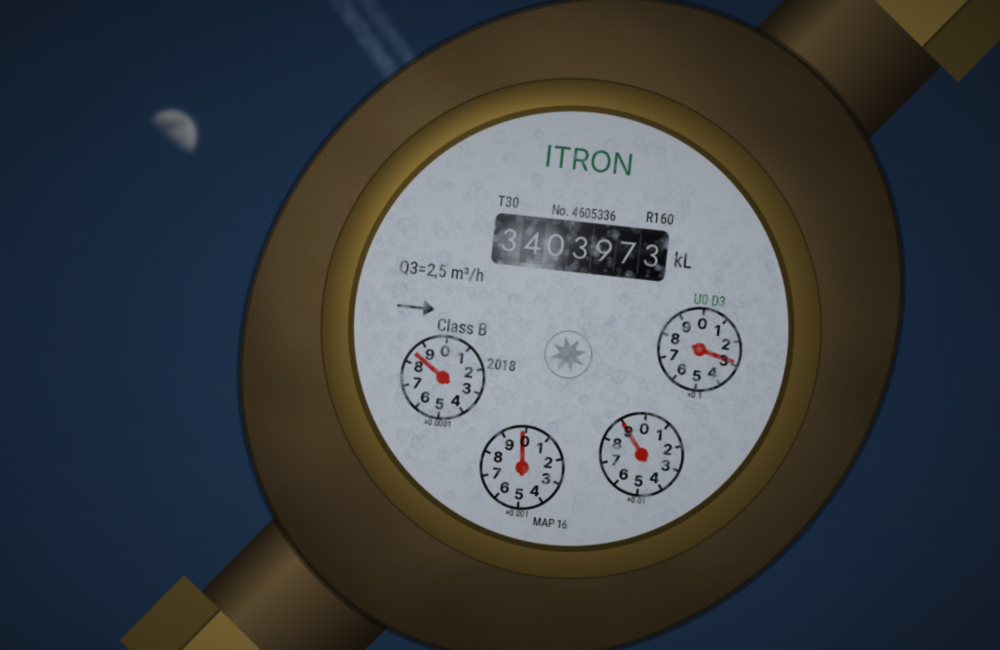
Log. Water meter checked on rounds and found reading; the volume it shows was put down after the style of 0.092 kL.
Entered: 3403973.2898 kL
